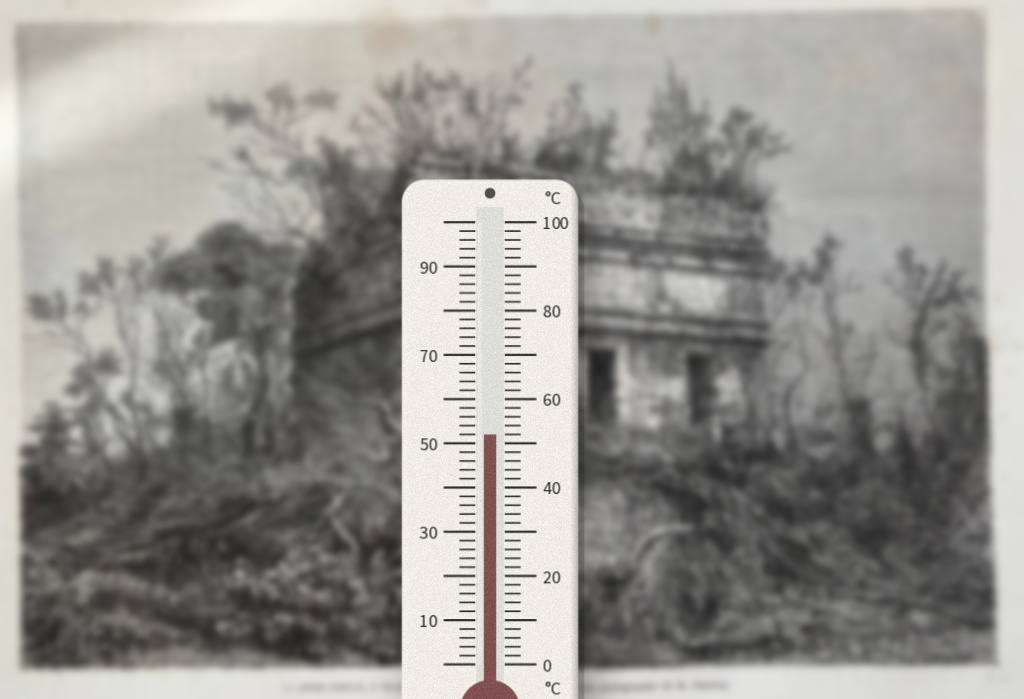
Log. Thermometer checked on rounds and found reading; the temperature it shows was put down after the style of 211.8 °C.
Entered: 52 °C
